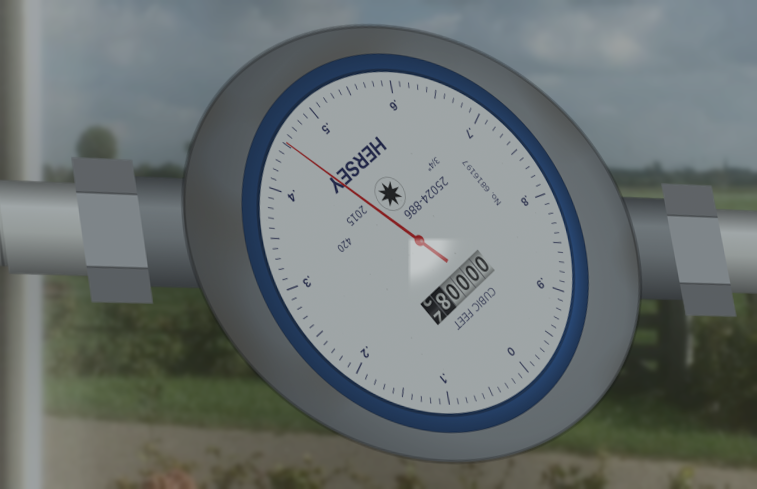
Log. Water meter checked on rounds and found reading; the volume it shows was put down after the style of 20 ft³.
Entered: 82.45 ft³
